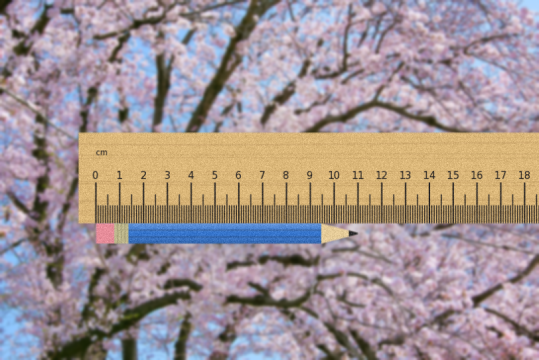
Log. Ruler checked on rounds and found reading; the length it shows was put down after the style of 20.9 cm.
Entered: 11 cm
